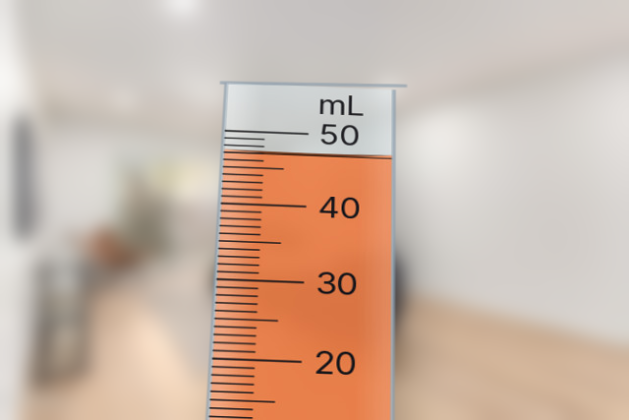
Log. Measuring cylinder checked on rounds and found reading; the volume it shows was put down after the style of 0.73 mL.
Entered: 47 mL
